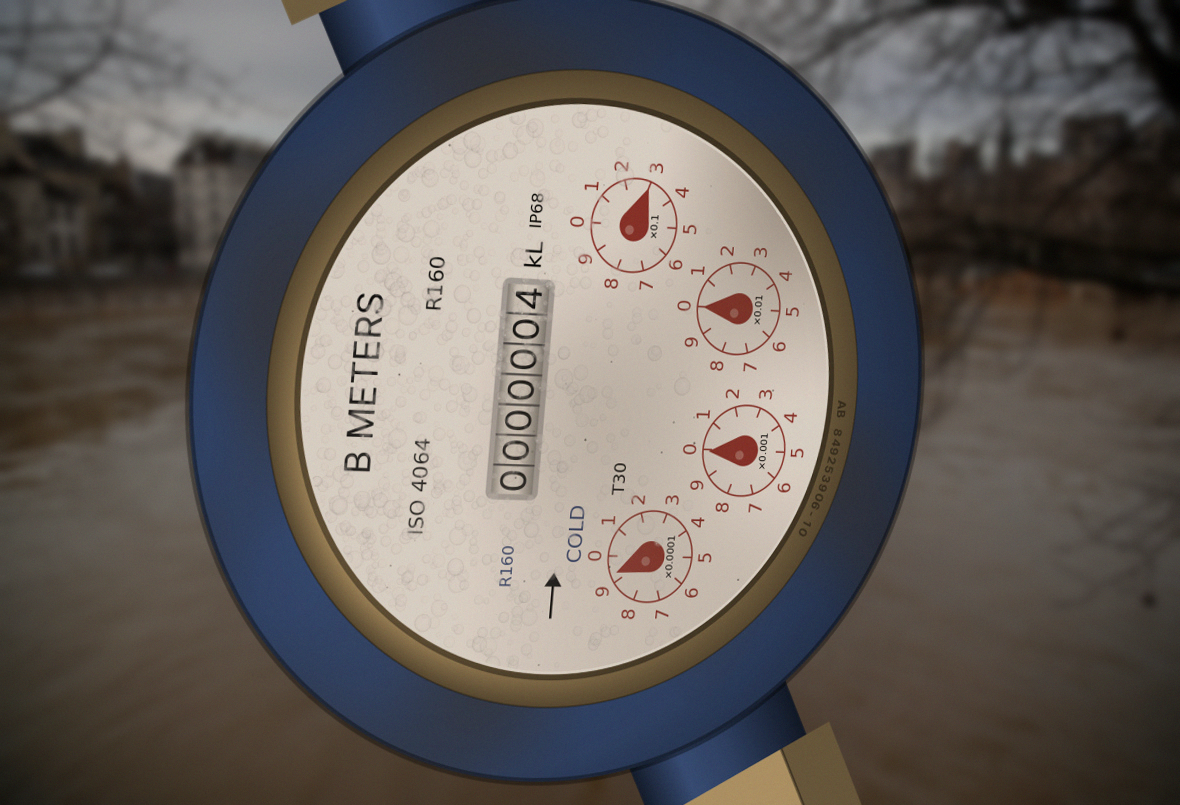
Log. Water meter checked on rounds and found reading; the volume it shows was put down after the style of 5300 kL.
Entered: 4.2999 kL
